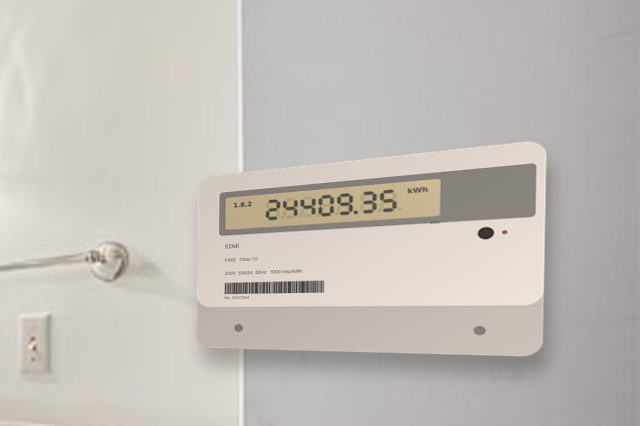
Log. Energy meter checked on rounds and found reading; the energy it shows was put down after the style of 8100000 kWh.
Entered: 24409.35 kWh
